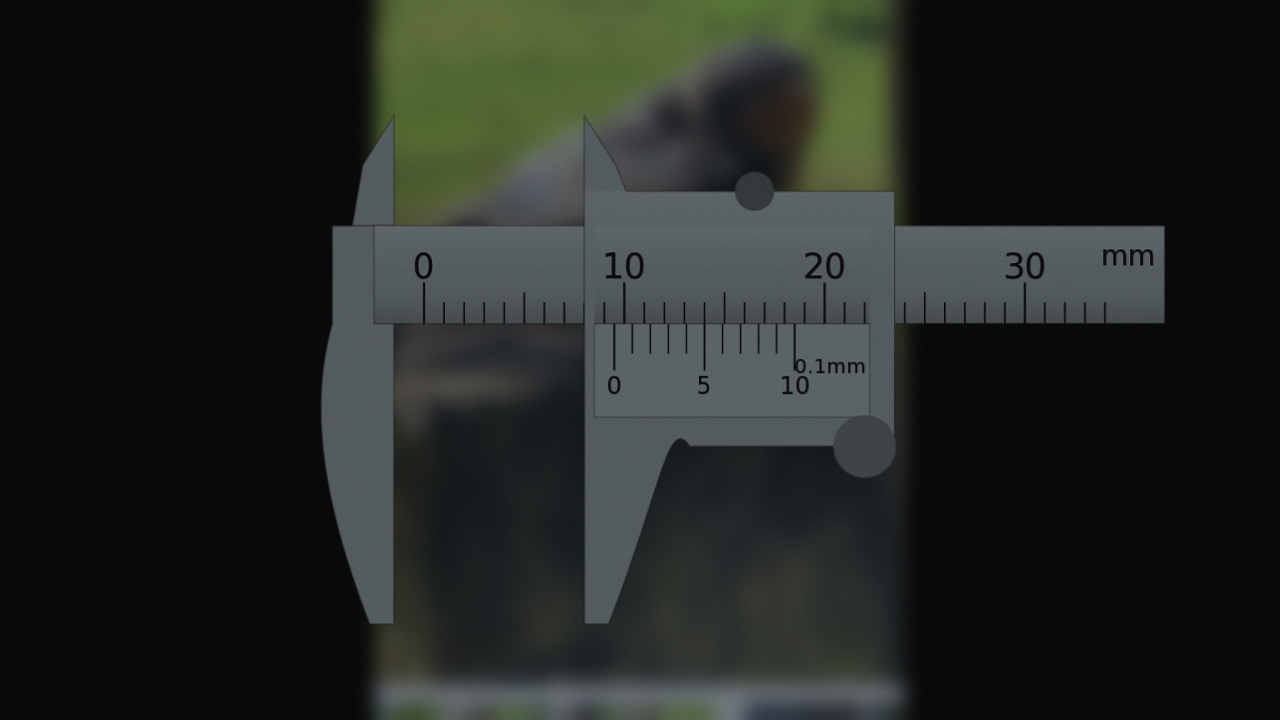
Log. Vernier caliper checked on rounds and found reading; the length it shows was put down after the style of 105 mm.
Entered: 9.5 mm
